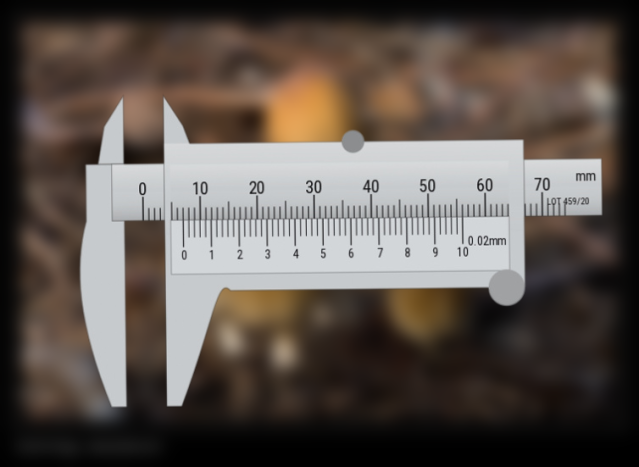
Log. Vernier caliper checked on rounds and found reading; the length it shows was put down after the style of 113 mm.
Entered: 7.0 mm
